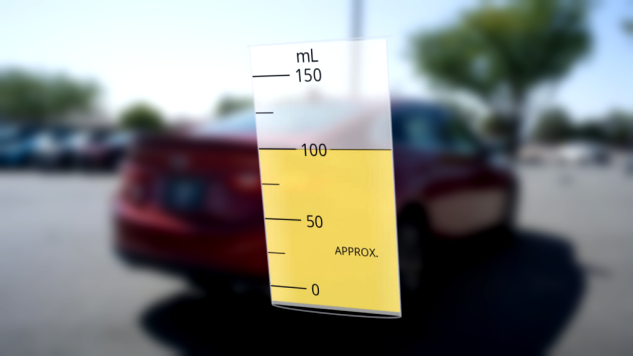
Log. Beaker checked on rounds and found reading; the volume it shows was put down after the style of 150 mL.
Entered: 100 mL
